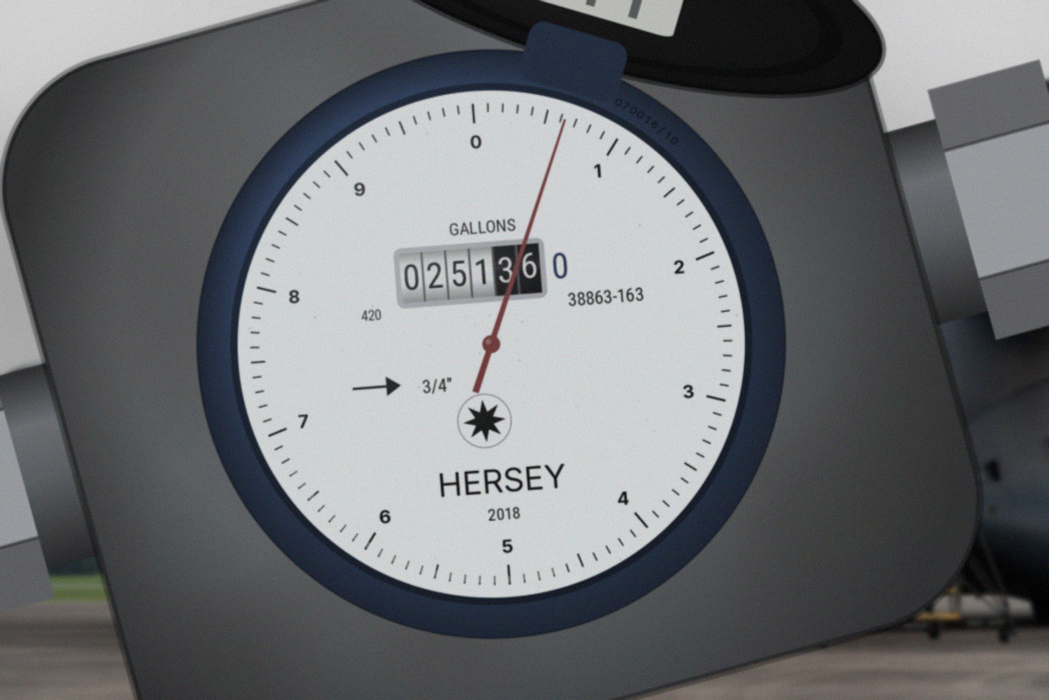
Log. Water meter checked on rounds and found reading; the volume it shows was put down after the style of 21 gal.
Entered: 251360.6 gal
